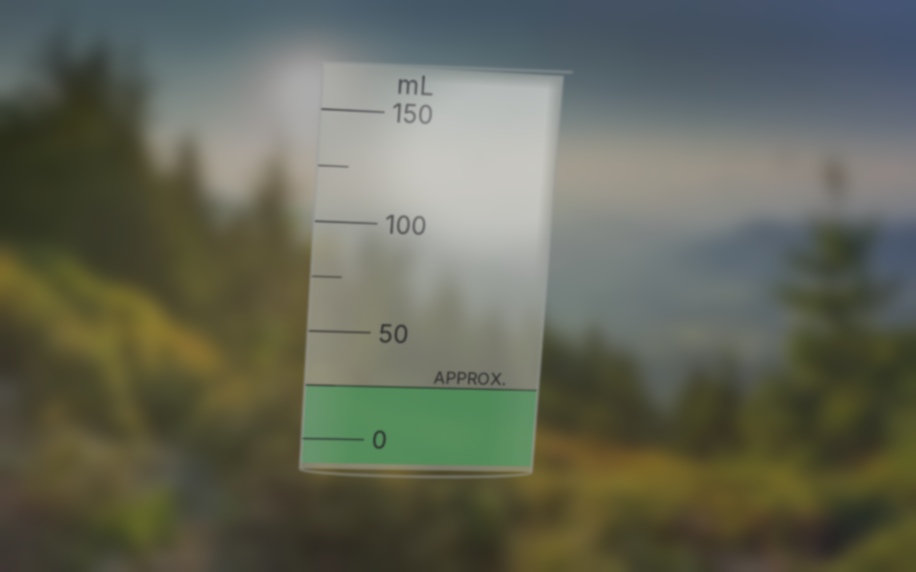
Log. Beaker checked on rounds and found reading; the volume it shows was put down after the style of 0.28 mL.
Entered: 25 mL
